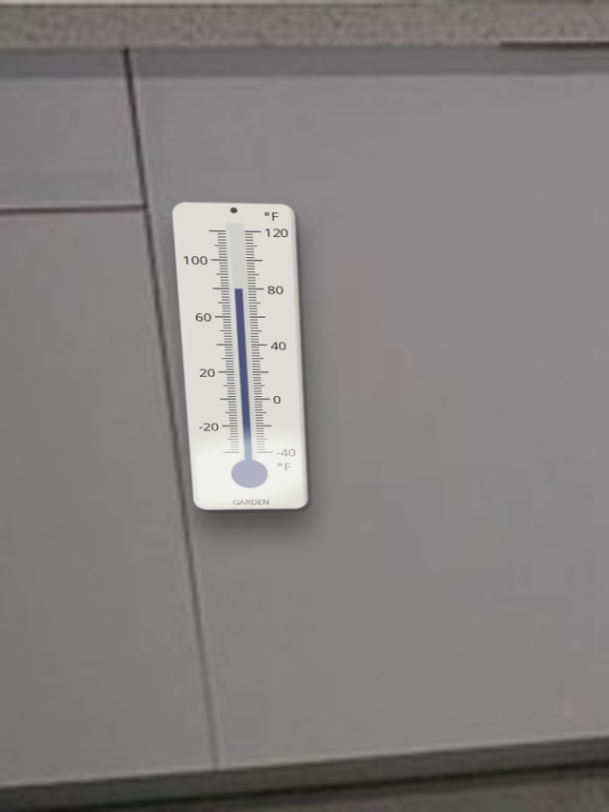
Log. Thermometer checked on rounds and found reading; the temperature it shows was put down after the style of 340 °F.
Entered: 80 °F
